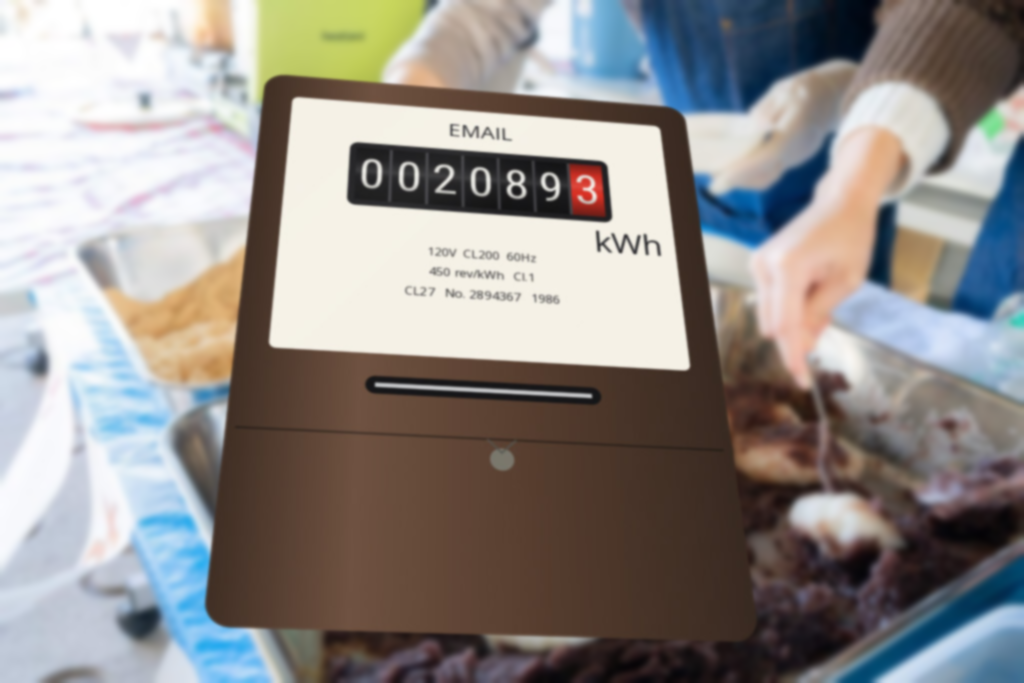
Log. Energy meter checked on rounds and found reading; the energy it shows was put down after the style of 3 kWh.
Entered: 2089.3 kWh
